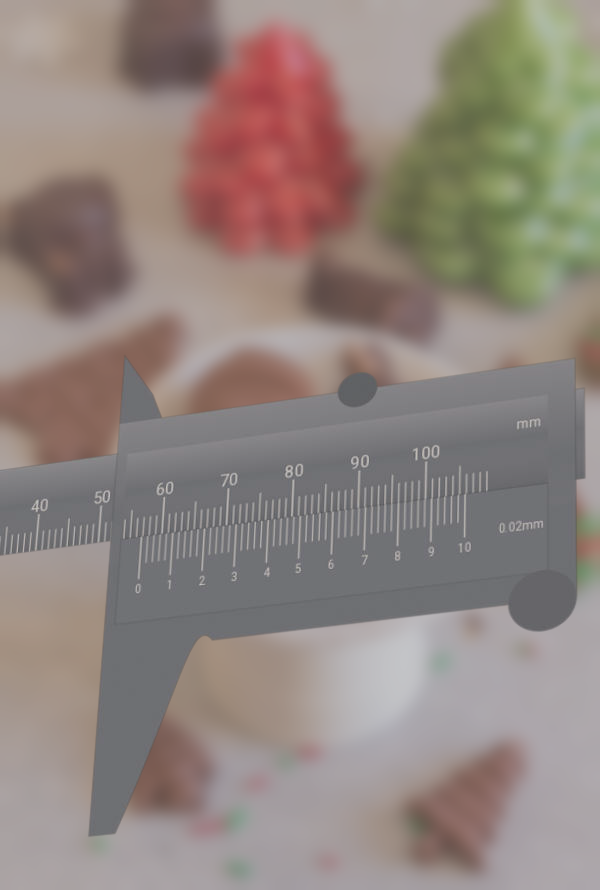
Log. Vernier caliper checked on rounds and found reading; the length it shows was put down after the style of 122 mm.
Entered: 56.8 mm
